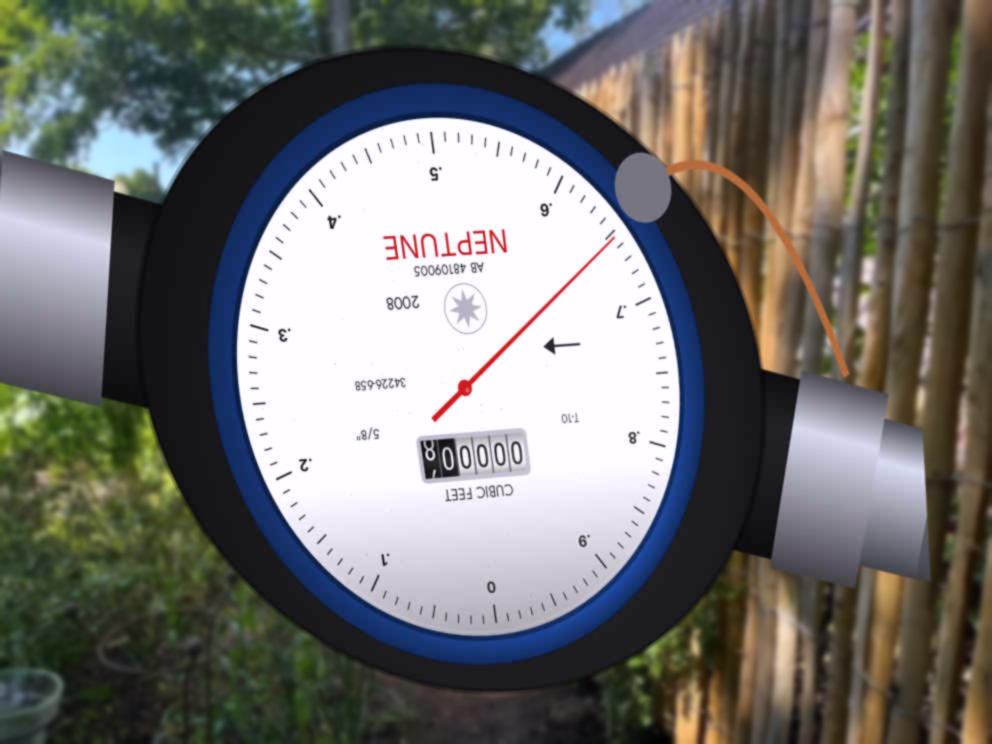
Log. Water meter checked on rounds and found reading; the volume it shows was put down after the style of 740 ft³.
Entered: 7.65 ft³
